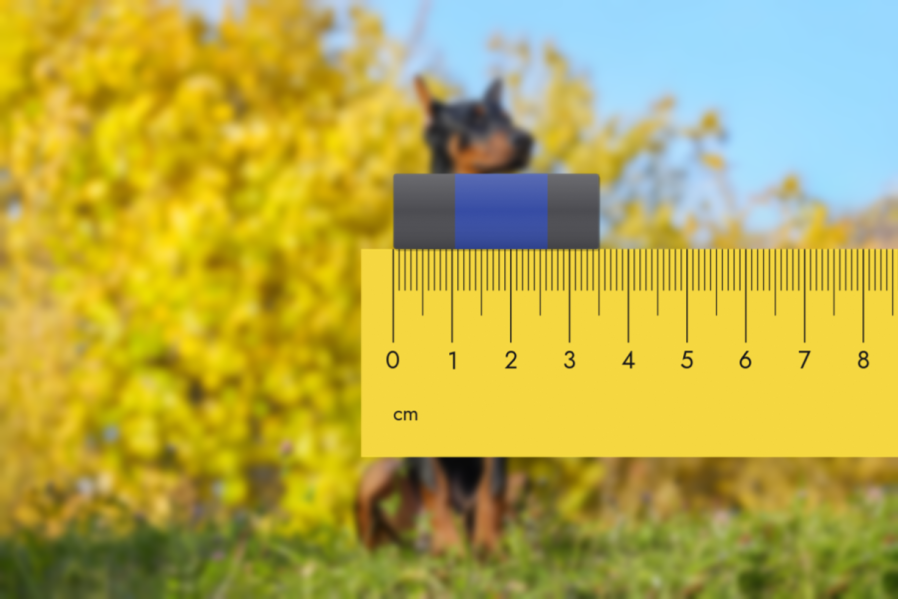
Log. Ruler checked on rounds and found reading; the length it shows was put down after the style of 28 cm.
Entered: 3.5 cm
